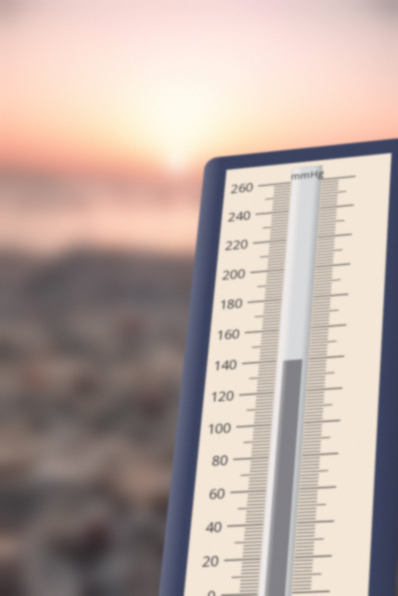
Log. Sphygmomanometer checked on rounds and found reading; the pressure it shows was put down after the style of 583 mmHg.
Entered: 140 mmHg
